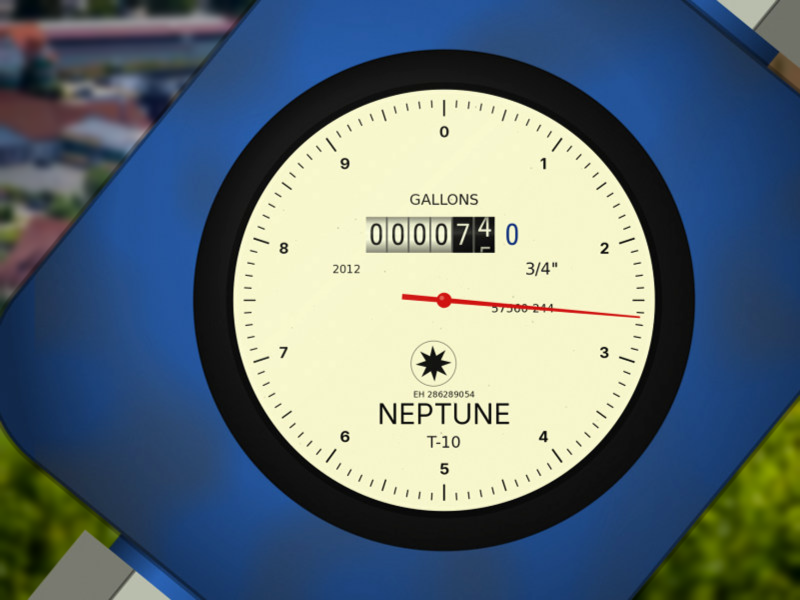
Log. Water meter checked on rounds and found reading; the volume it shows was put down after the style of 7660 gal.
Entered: 742.6 gal
